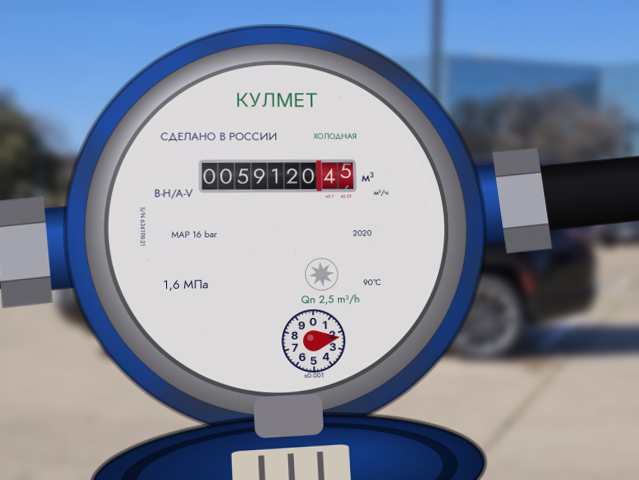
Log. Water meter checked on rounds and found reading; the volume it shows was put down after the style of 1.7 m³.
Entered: 59120.452 m³
